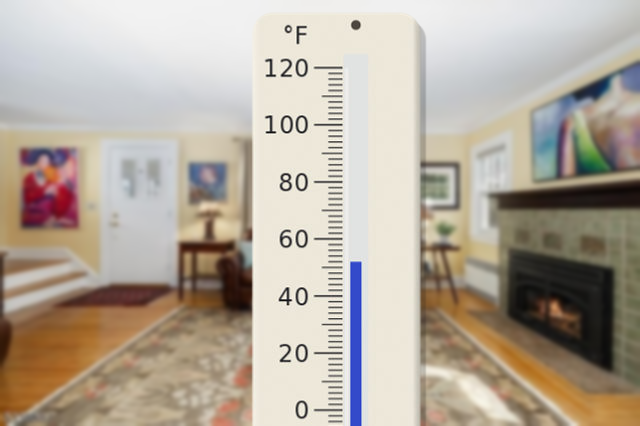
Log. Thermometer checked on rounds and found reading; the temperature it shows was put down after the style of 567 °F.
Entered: 52 °F
